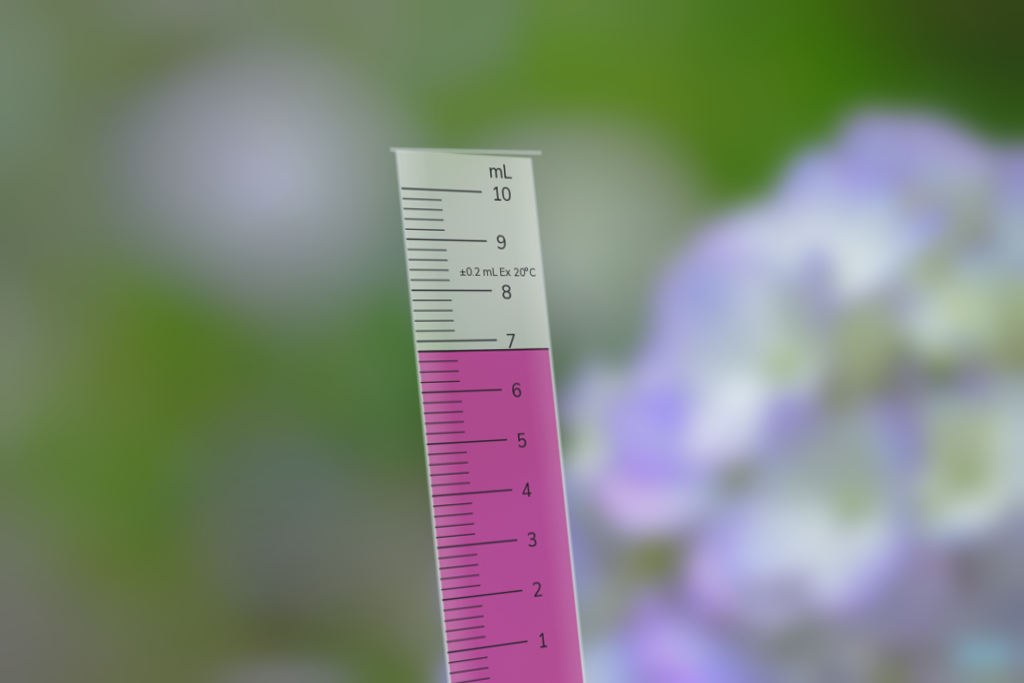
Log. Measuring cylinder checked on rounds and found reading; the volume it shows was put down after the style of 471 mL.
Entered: 6.8 mL
